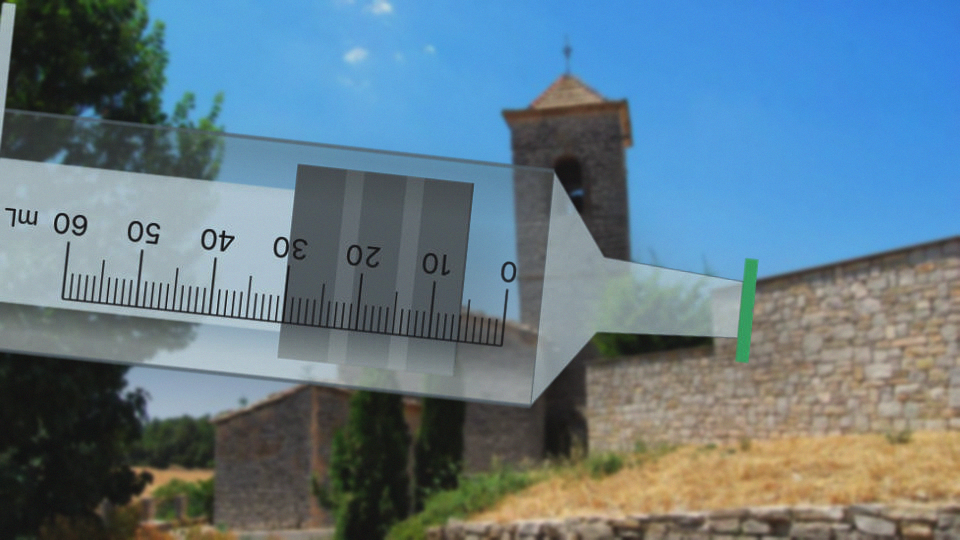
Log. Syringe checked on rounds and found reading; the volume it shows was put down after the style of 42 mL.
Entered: 6 mL
